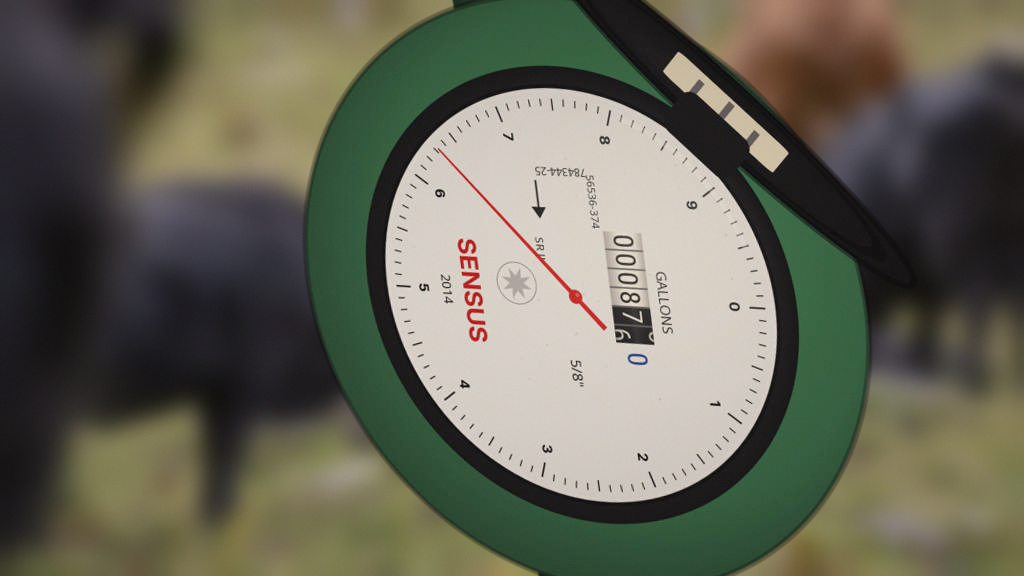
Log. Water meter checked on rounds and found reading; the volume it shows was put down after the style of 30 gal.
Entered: 8756.3 gal
